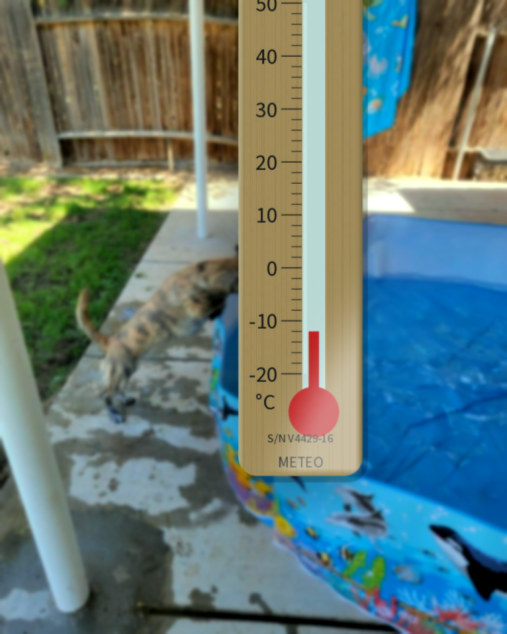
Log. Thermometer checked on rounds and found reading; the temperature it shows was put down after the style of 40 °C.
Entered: -12 °C
